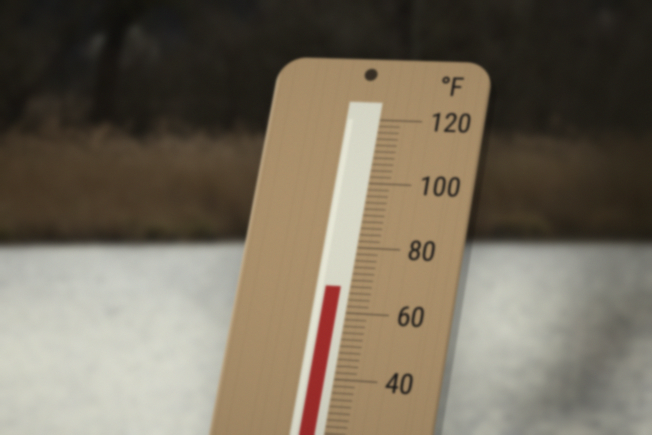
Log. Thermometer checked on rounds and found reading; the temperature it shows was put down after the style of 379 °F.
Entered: 68 °F
